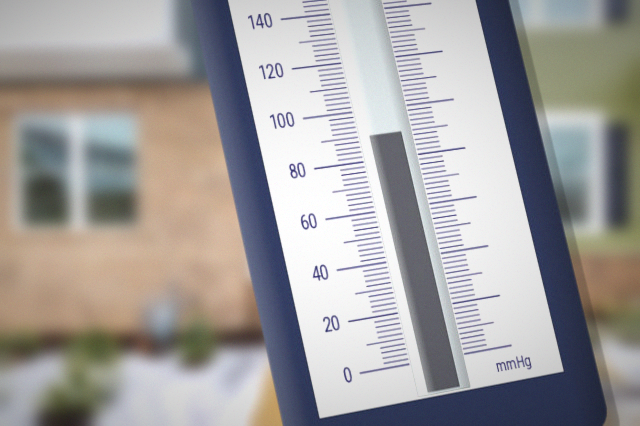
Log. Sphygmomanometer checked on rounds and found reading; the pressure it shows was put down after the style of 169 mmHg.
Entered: 90 mmHg
